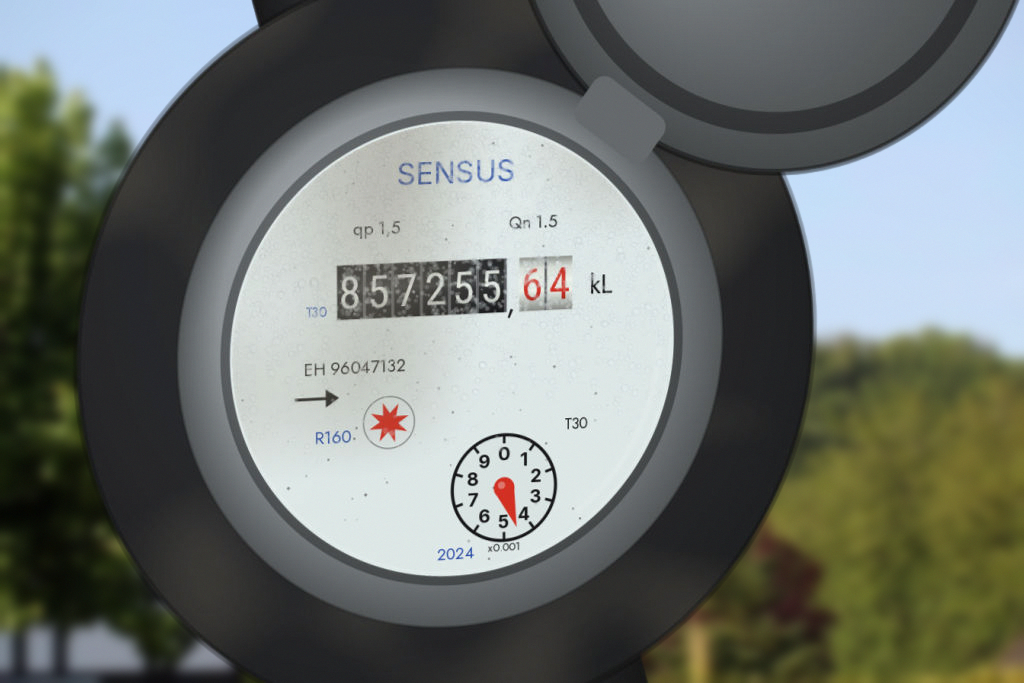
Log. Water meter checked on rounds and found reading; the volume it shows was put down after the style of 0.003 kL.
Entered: 857255.644 kL
